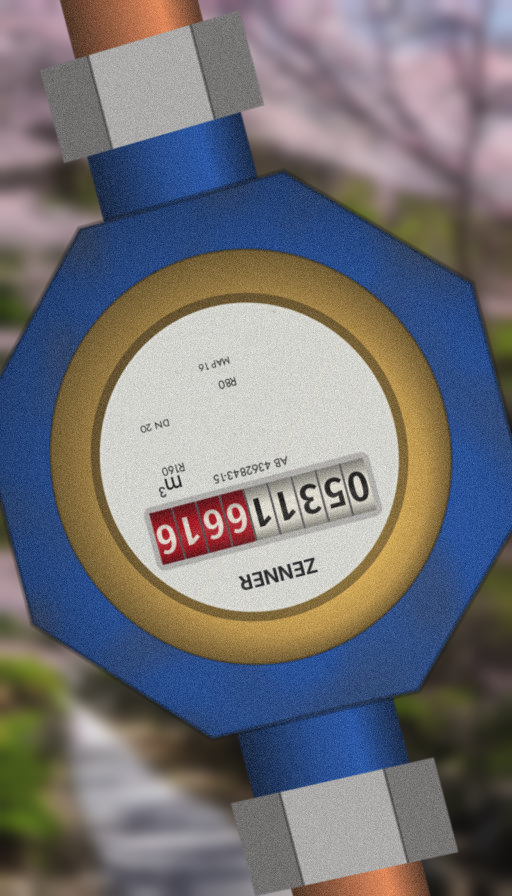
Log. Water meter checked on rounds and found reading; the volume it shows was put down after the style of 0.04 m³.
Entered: 5311.6616 m³
